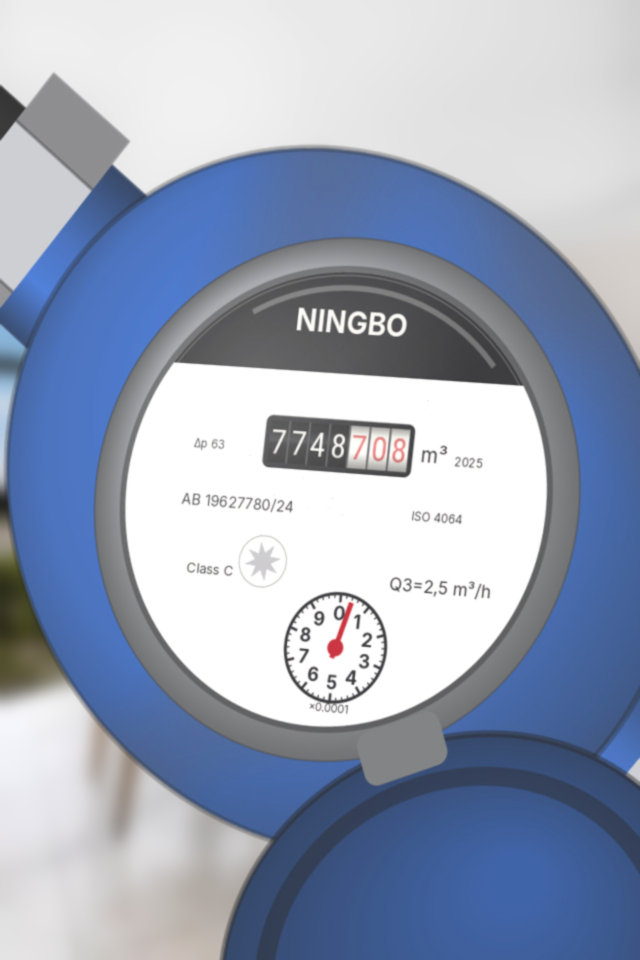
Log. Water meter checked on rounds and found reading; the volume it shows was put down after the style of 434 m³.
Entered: 7748.7080 m³
